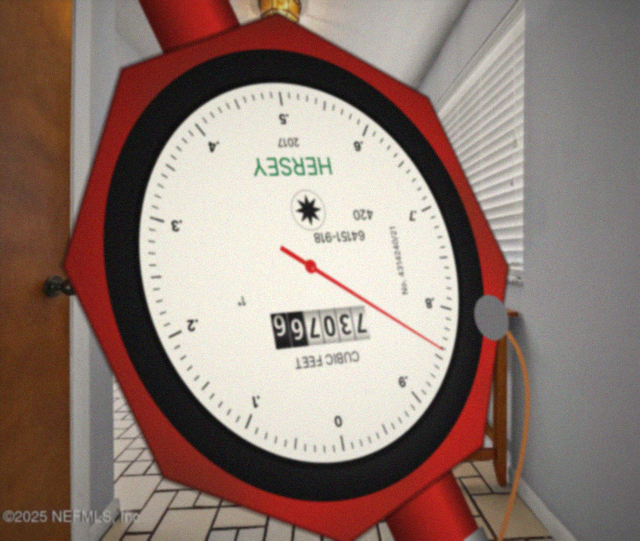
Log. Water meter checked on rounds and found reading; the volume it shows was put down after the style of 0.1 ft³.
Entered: 730765.84 ft³
